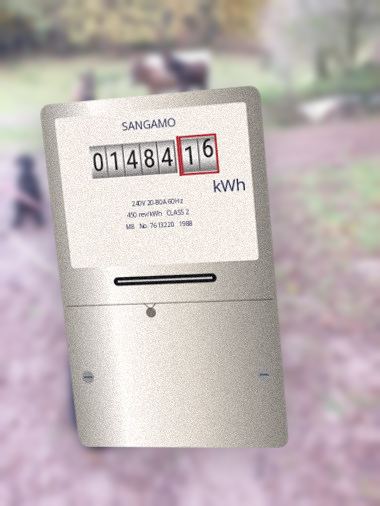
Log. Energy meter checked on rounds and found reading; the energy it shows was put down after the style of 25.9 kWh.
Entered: 1484.16 kWh
